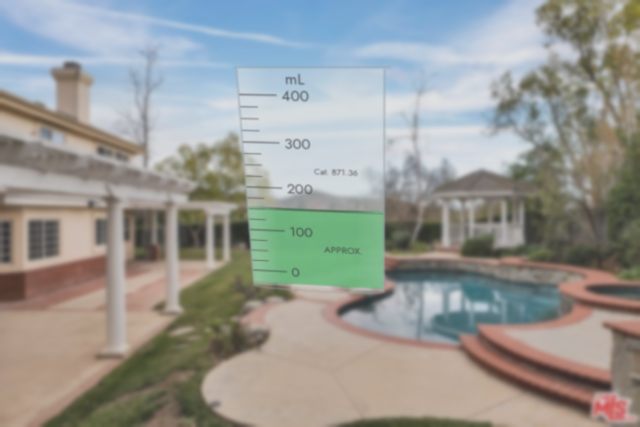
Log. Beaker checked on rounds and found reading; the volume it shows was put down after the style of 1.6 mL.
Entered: 150 mL
